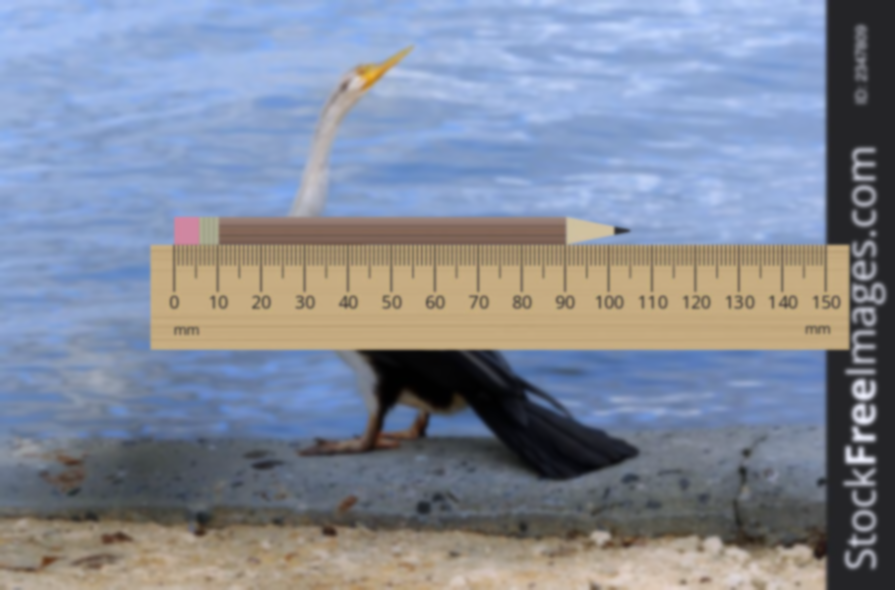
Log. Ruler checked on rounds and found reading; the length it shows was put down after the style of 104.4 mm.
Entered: 105 mm
